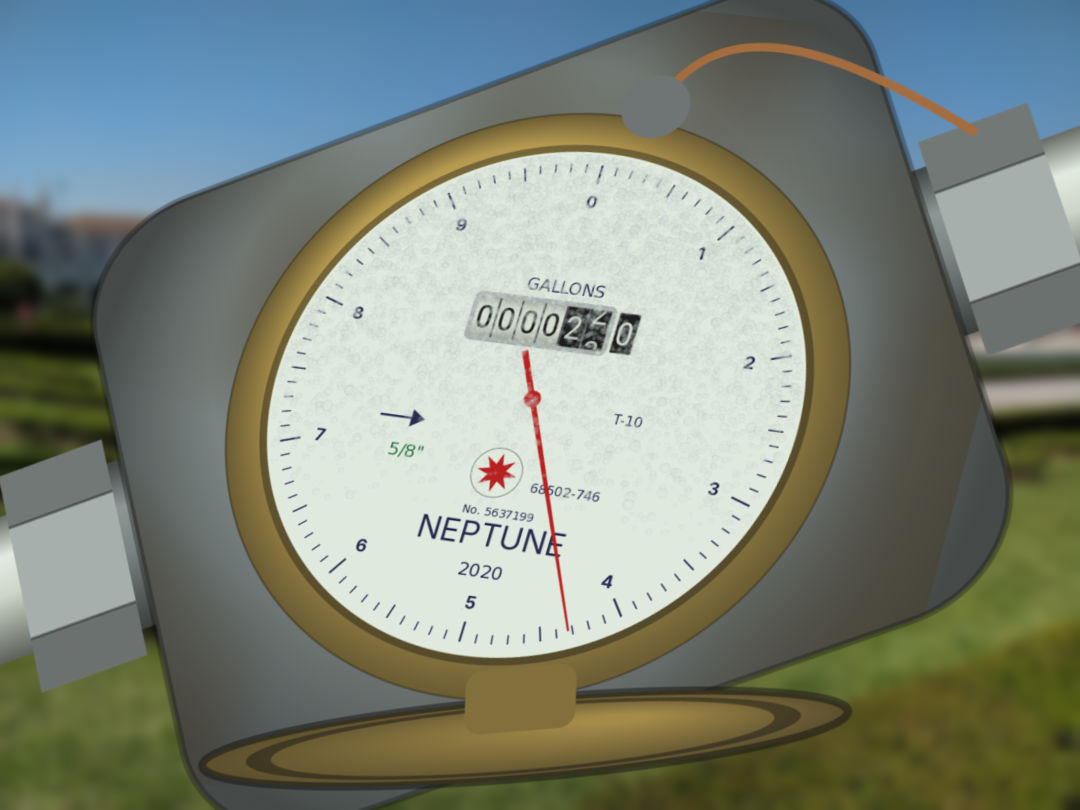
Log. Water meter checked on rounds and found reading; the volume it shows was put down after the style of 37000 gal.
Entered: 224.3 gal
